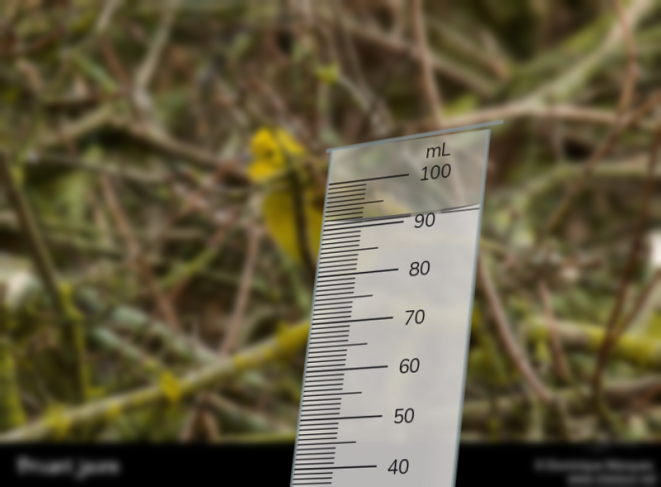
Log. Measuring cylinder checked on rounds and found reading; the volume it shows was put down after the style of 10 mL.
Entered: 91 mL
